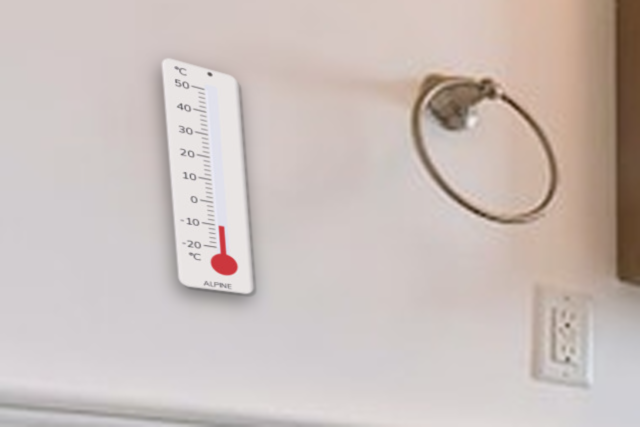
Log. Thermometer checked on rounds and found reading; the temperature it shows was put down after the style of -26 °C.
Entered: -10 °C
